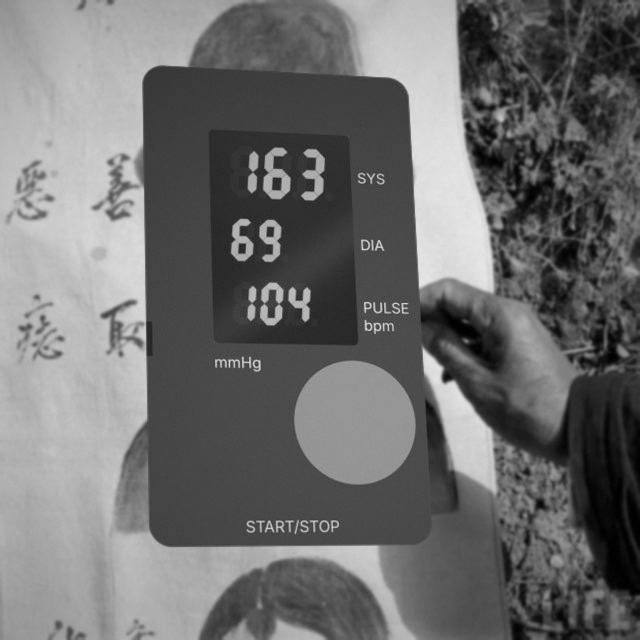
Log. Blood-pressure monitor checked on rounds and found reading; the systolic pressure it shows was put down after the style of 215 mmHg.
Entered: 163 mmHg
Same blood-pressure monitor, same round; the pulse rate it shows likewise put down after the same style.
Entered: 104 bpm
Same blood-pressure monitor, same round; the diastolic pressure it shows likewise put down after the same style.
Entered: 69 mmHg
